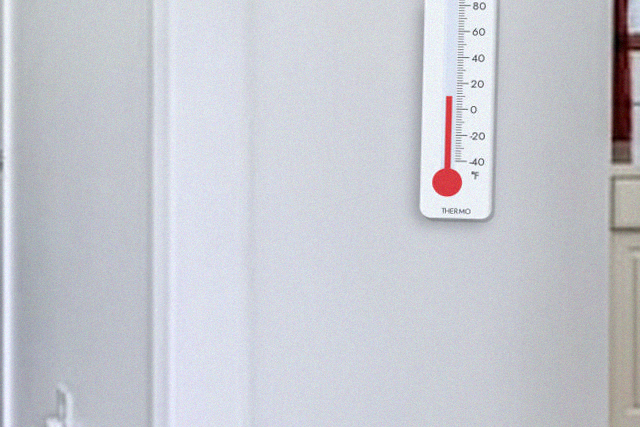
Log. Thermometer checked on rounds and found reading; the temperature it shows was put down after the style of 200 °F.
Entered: 10 °F
